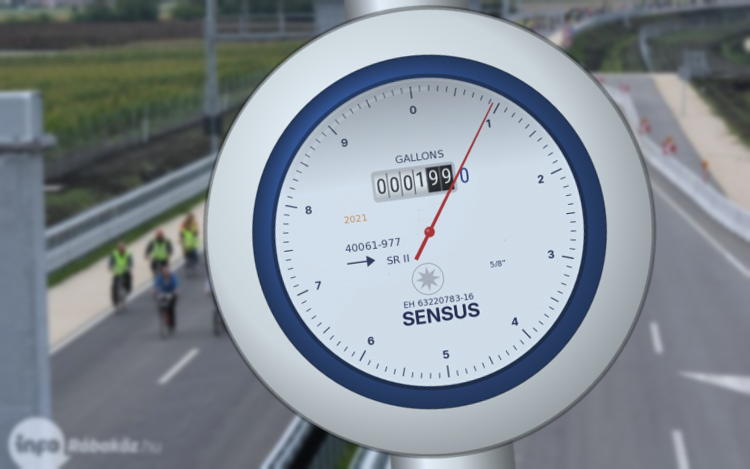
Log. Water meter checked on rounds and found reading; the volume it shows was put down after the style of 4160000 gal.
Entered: 1990.9 gal
